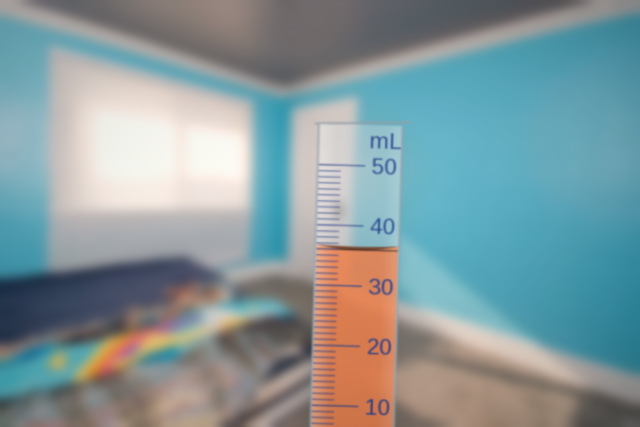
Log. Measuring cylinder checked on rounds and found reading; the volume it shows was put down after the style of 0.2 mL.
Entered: 36 mL
